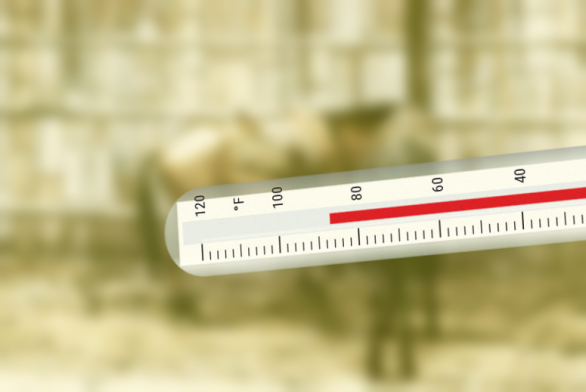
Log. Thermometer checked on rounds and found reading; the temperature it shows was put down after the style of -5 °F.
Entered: 87 °F
